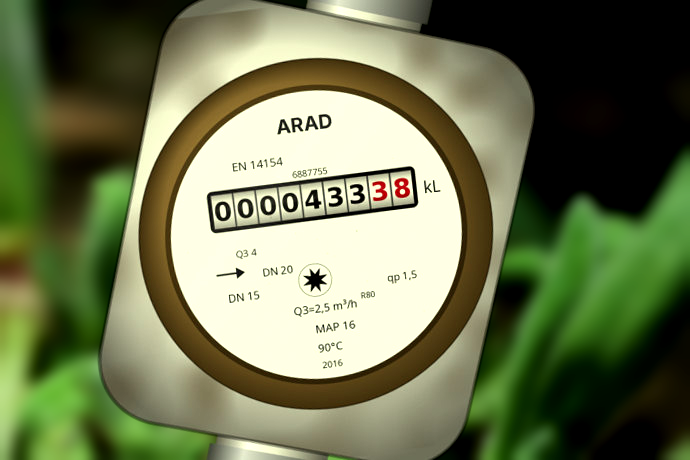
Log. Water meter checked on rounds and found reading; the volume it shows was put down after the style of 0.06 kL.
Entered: 433.38 kL
